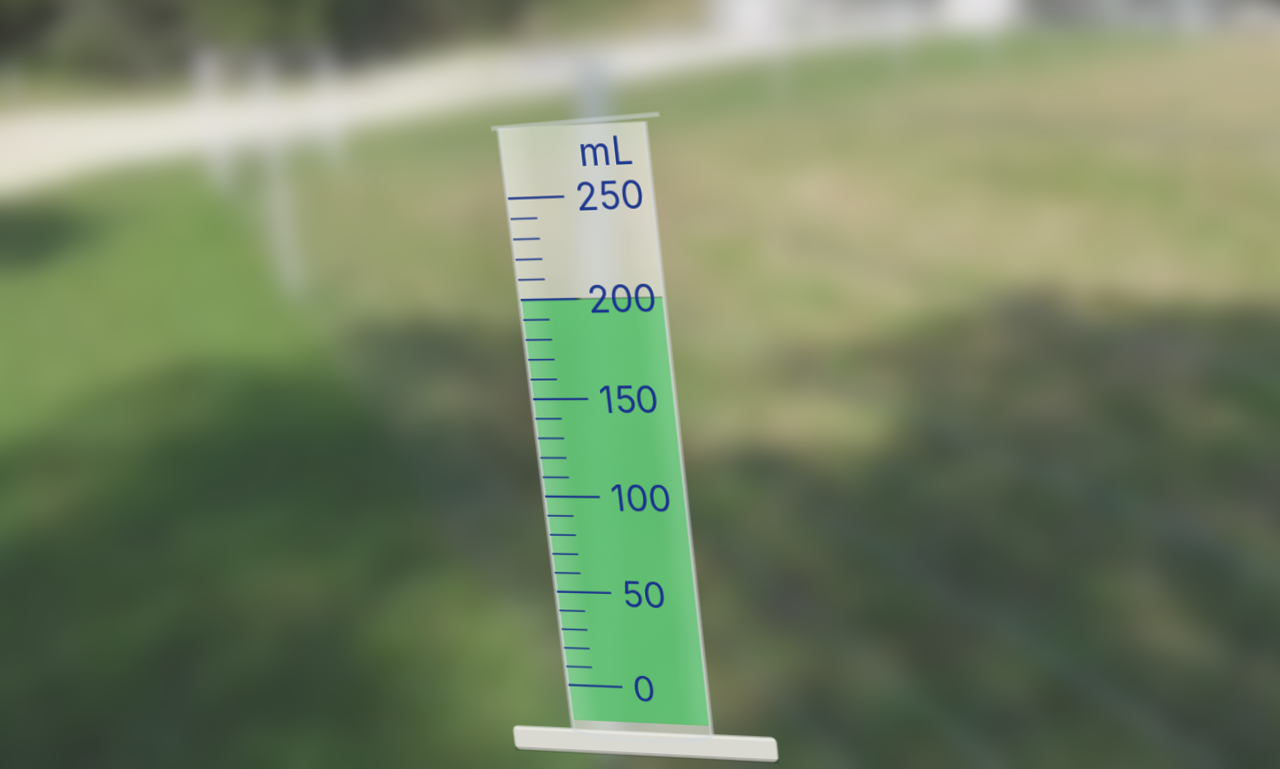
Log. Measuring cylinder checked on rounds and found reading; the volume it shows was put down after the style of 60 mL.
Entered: 200 mL
